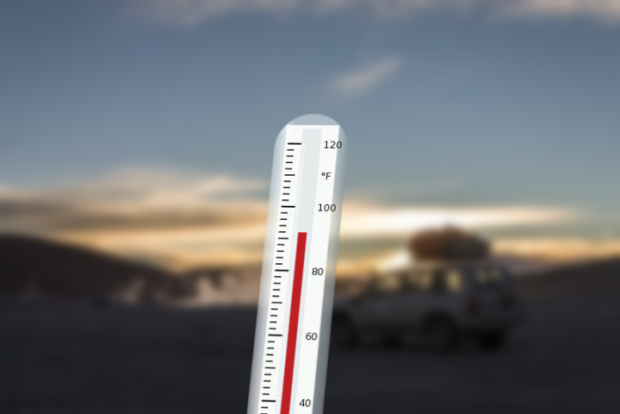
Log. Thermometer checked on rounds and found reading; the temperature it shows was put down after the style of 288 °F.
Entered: 92 °F
